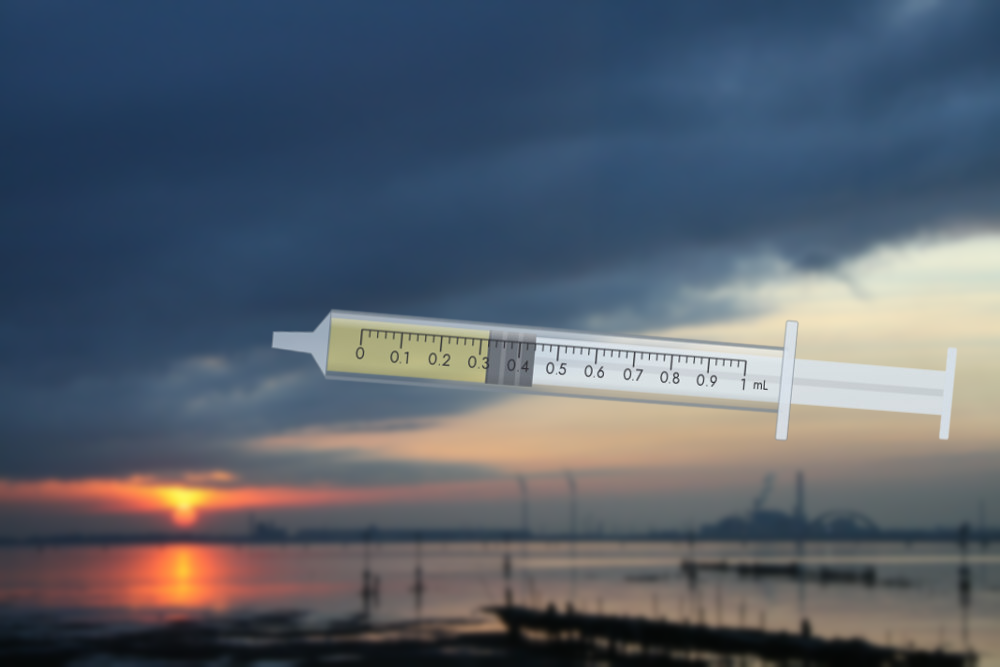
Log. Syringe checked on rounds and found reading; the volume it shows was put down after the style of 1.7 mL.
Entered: 0.32 mL
